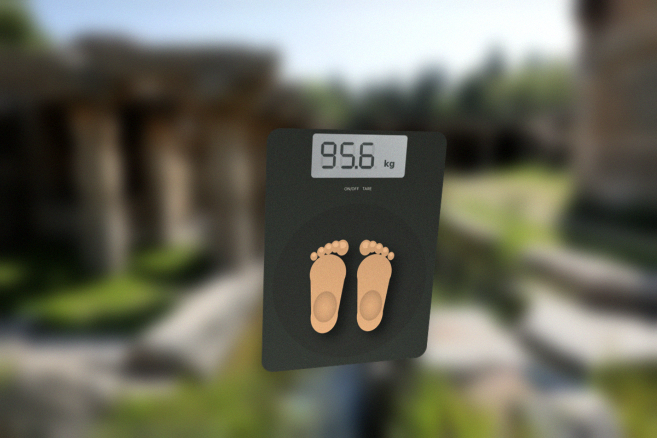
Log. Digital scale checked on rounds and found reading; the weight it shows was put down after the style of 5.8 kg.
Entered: 95.6 kg
